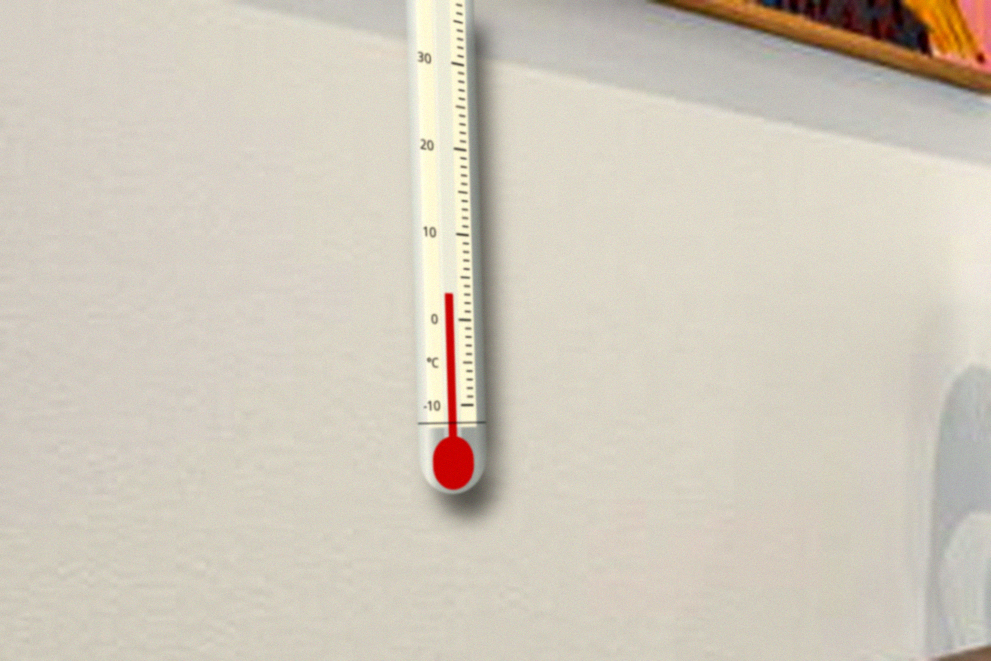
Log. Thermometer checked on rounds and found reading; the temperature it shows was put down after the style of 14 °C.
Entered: 3 °C
